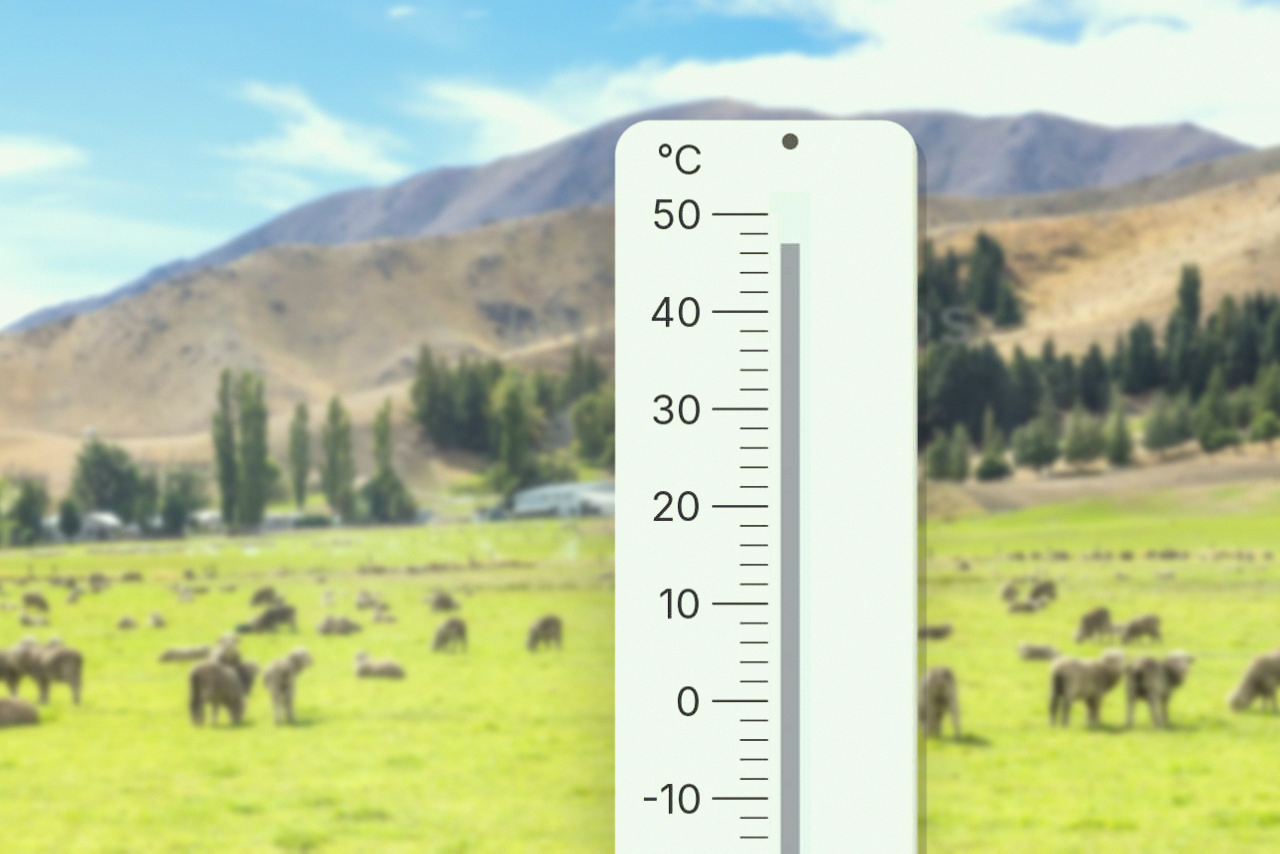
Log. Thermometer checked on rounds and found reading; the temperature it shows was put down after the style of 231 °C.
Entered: 47 °C
